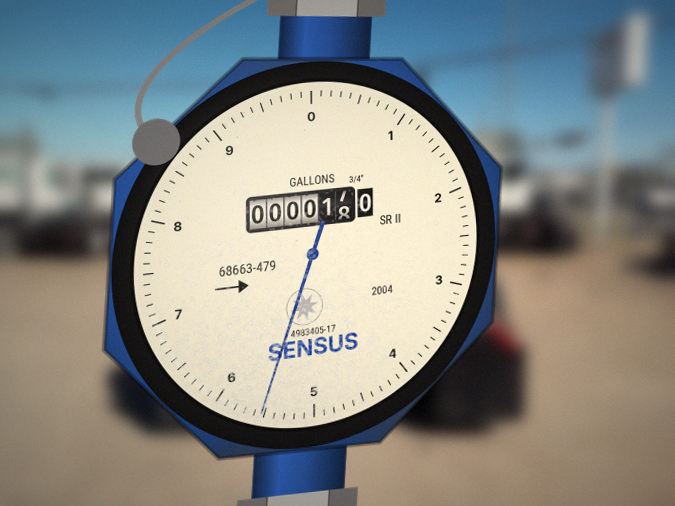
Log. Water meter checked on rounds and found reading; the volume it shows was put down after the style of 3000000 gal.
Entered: 175.5 gal
